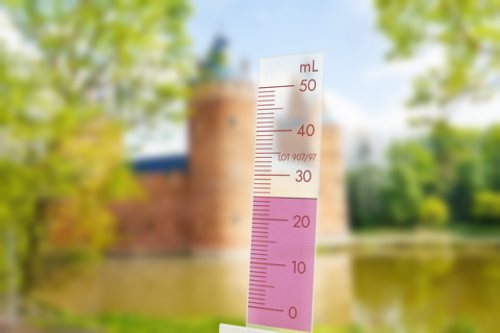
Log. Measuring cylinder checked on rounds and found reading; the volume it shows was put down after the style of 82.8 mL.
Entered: 25 mL
